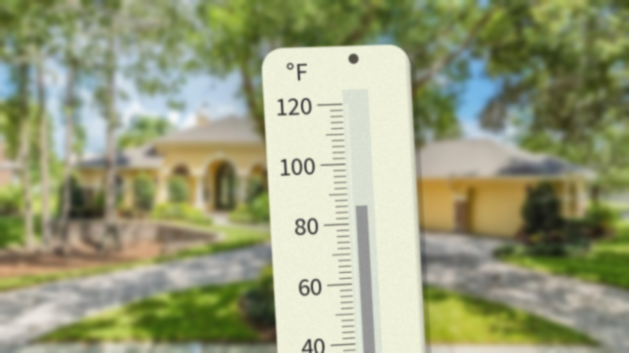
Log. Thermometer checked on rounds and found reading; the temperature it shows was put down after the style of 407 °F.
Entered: 86 °F
